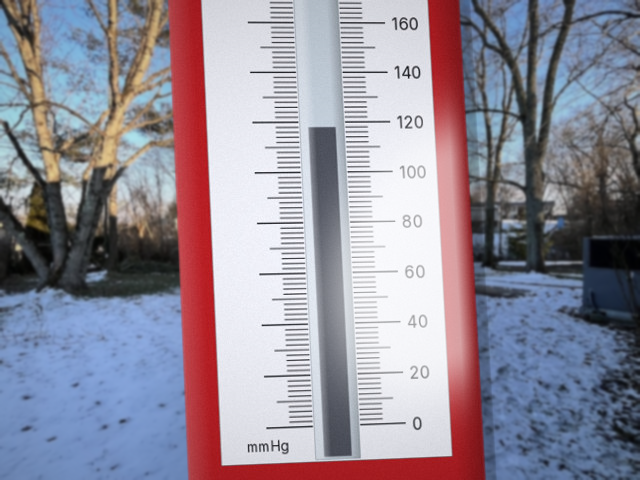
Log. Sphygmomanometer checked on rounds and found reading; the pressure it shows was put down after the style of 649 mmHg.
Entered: 118 mmHg
